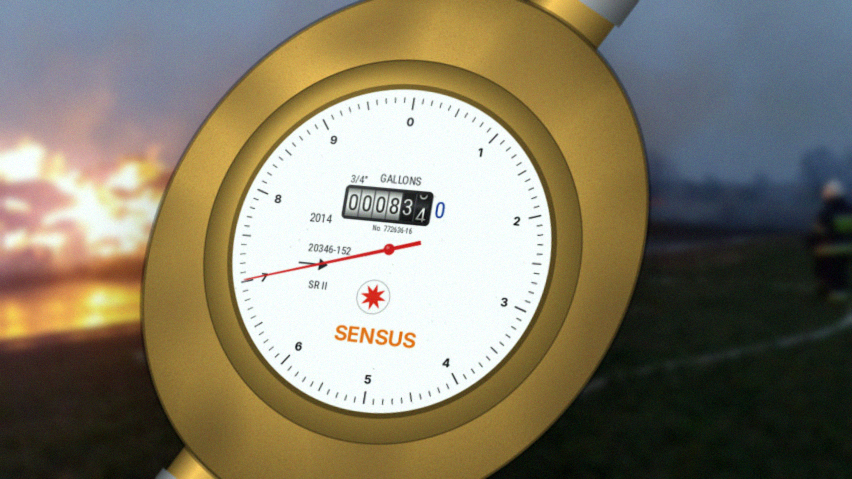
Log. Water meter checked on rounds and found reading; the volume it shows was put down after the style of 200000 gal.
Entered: 8337.0 gal
